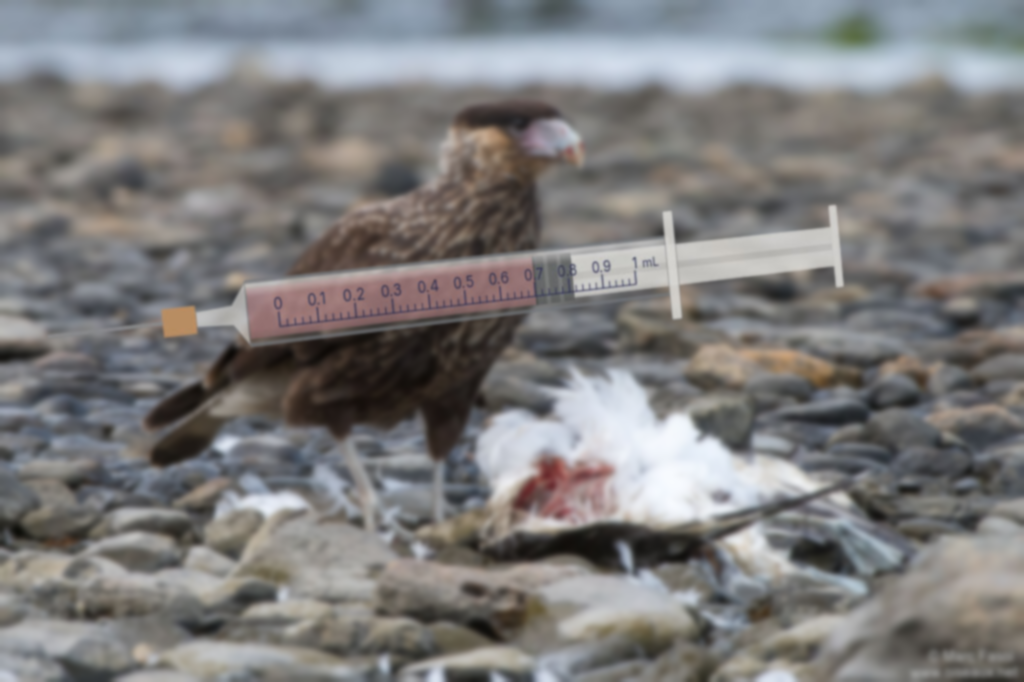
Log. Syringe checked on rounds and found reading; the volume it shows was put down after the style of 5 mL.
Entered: 0.7 mL
